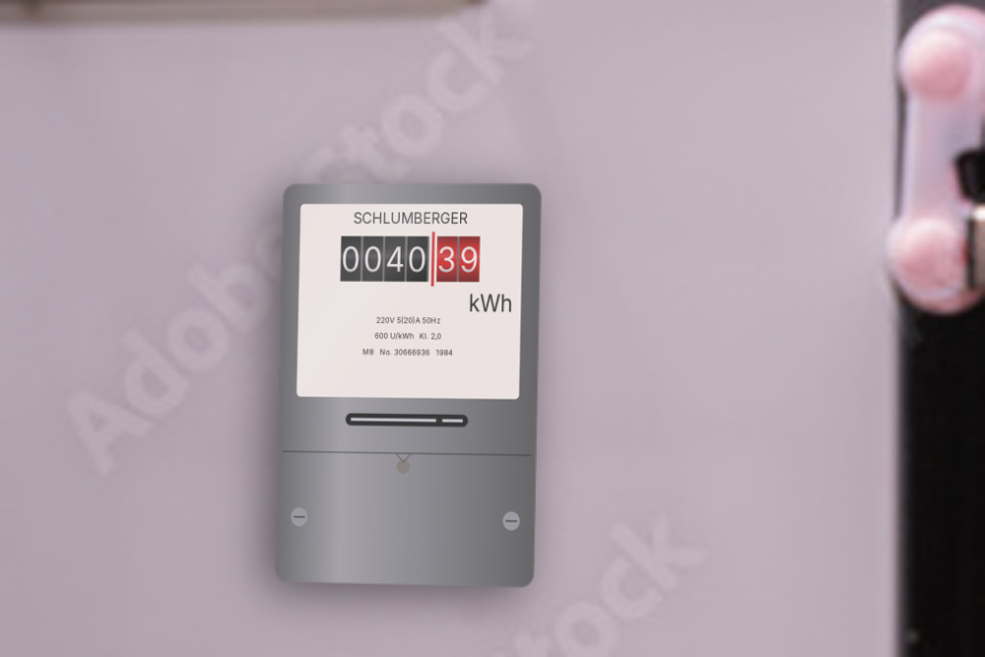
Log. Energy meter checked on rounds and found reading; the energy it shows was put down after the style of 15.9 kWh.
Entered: 40.39 kWh
